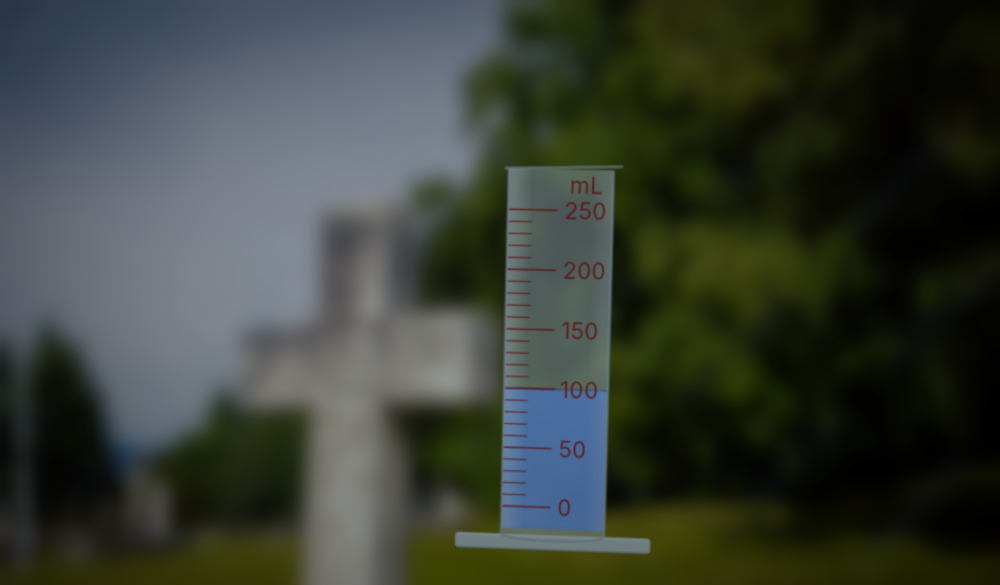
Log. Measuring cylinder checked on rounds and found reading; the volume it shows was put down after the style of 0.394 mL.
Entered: 100 mL
